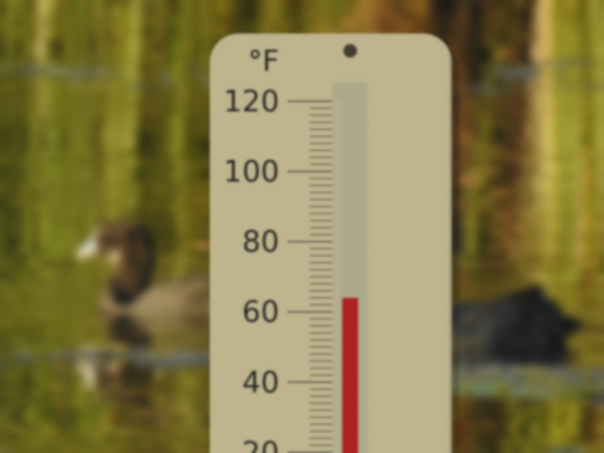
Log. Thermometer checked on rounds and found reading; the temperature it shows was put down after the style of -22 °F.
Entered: 64 °F
